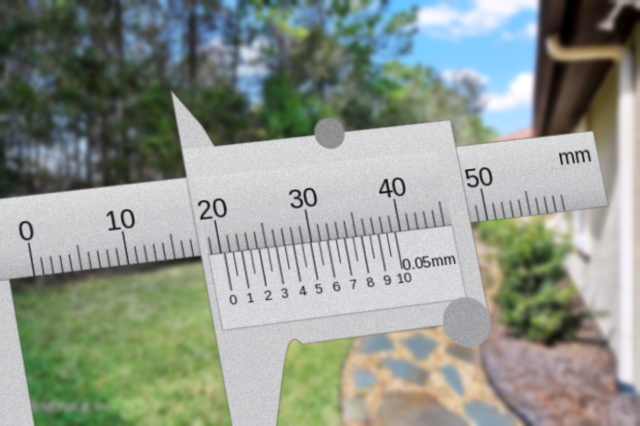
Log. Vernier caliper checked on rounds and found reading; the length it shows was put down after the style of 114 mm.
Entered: 20.4 mm
